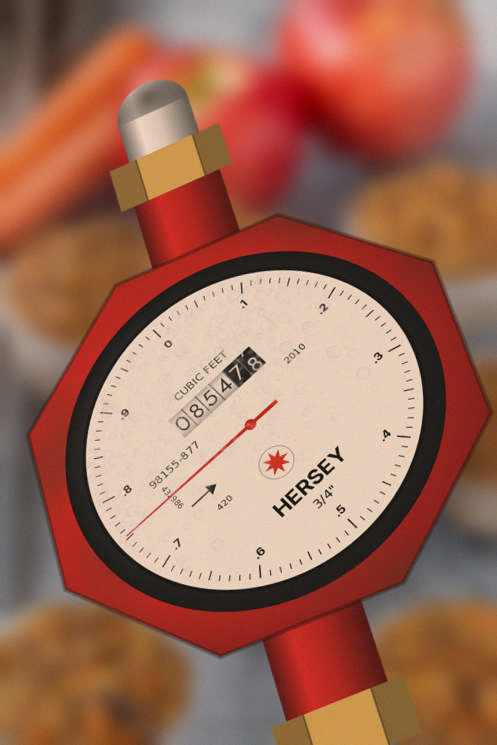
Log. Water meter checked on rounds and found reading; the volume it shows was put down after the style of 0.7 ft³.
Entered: 85477.75 ft³
